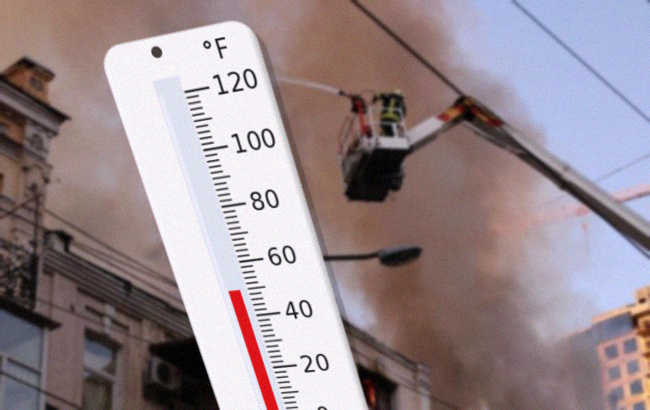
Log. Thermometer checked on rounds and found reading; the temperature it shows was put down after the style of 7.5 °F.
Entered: 50 °F
